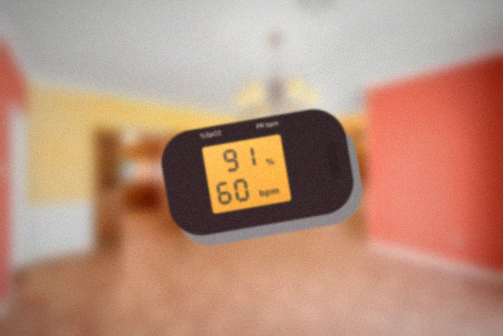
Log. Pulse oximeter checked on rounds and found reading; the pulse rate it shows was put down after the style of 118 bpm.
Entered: 60 bpm
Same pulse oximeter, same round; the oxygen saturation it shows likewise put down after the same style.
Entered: 91 %
